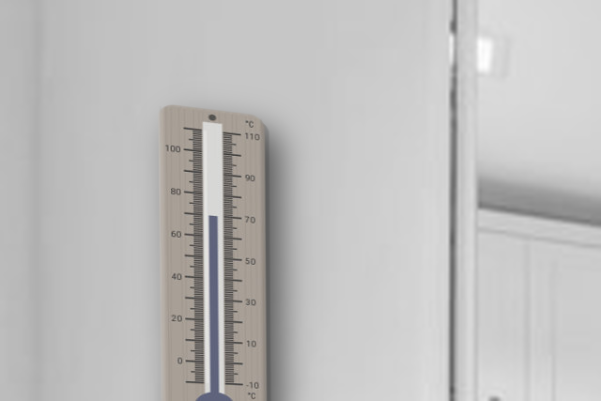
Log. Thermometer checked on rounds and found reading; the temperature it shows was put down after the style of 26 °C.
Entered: 70 °C
